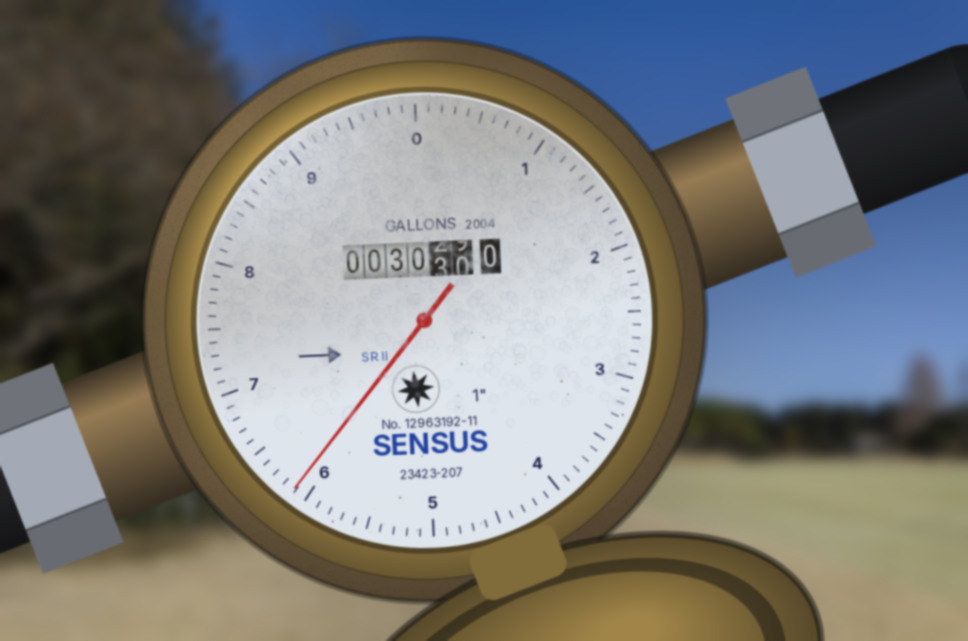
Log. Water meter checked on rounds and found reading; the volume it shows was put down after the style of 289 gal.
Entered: 30296.1 gal
